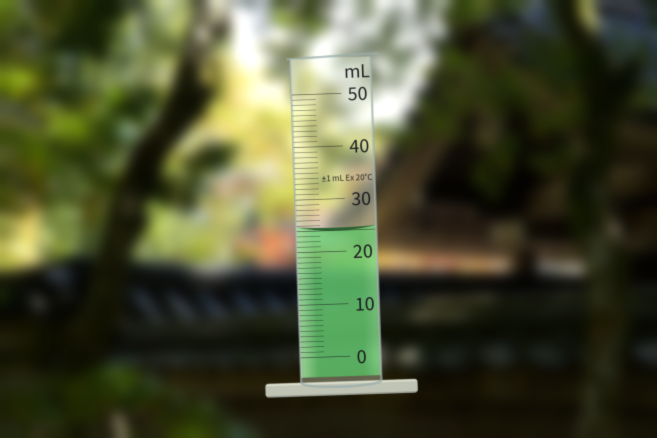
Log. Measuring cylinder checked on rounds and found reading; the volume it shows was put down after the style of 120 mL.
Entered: 24 mL
